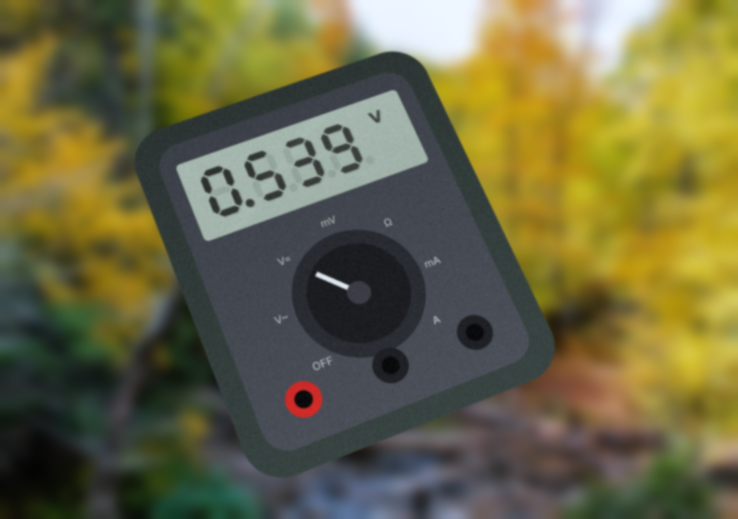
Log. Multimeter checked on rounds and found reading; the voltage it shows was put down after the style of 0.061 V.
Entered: 0.539 V
